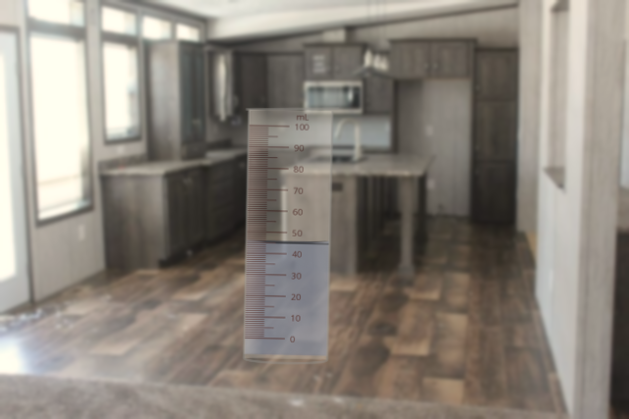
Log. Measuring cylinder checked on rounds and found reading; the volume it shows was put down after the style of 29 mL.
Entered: 45 mL
